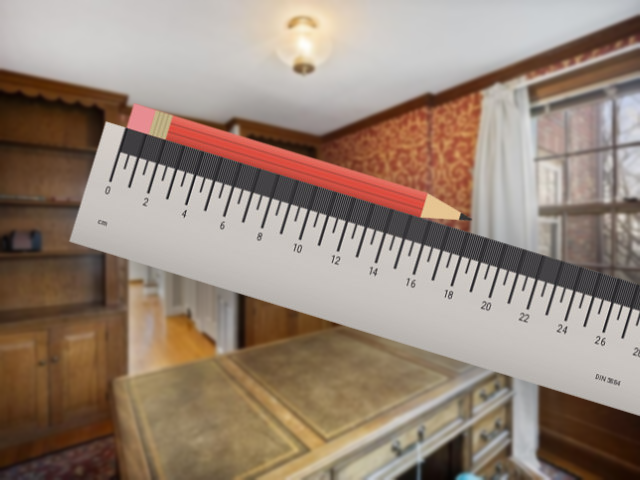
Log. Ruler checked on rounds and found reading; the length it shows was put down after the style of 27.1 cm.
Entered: 18 cm
